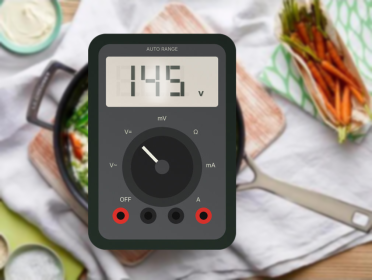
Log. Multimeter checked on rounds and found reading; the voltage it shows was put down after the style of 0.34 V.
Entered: 145 V
